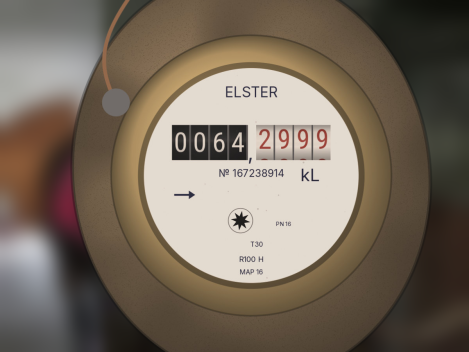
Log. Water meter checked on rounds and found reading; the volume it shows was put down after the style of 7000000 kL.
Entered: 64.2999 kL
